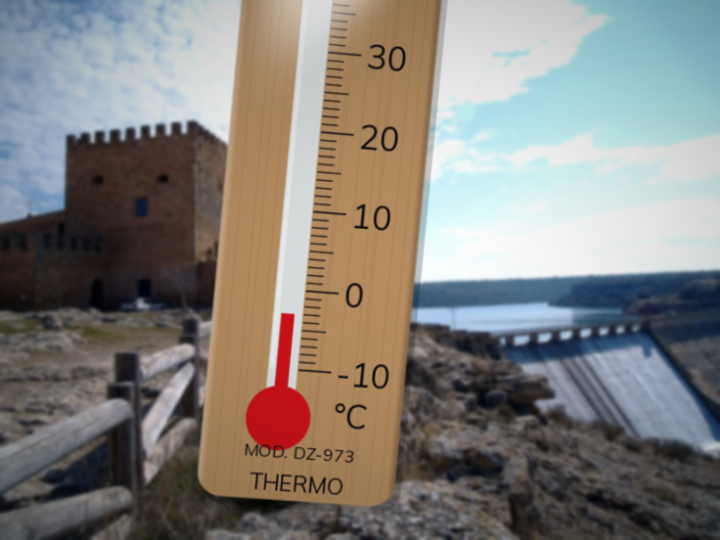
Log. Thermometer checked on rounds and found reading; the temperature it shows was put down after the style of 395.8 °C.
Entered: -3 °C
